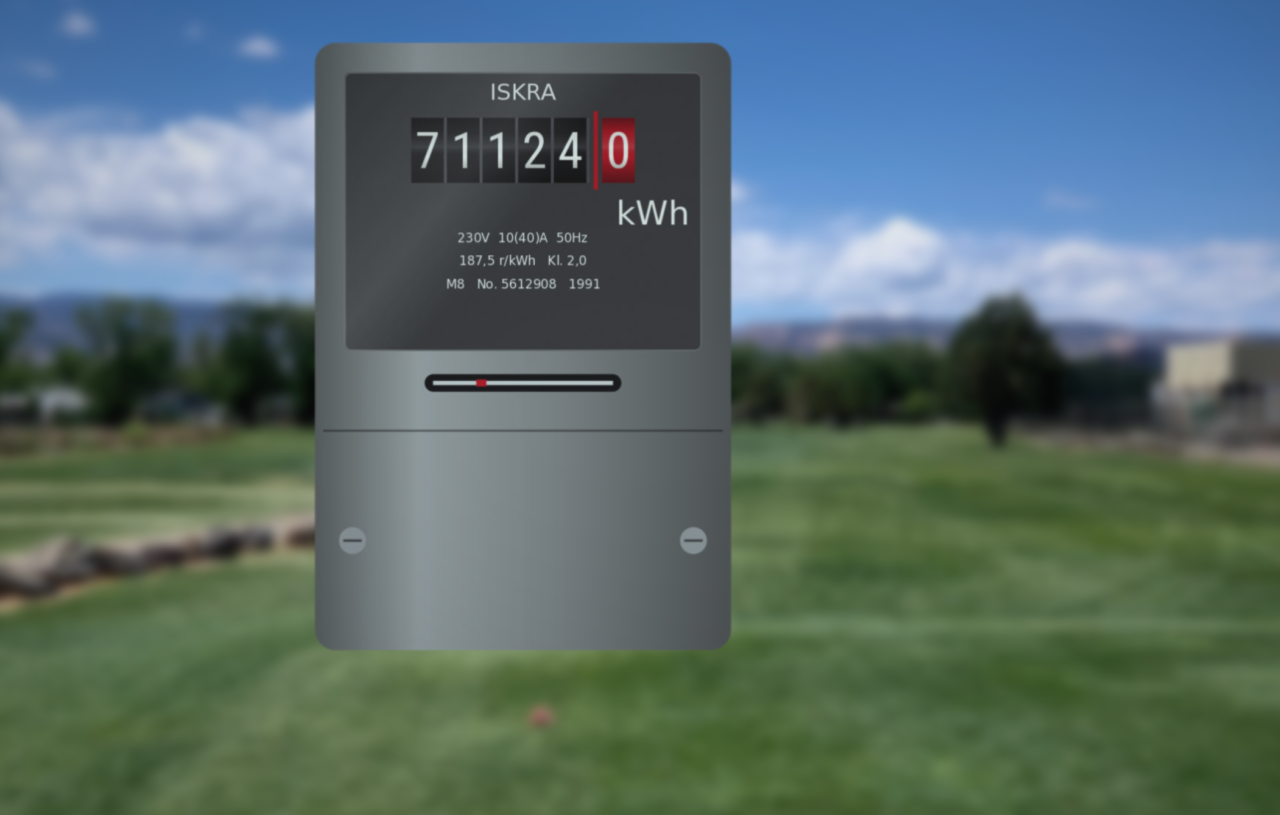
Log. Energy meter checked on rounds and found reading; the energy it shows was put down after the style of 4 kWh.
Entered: 71124.0 kWh
